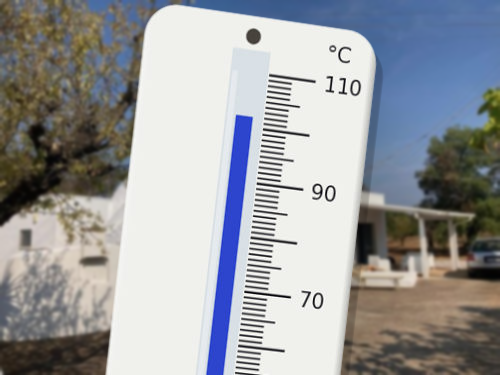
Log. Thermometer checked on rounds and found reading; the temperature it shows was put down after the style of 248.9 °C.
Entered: 102 °C
